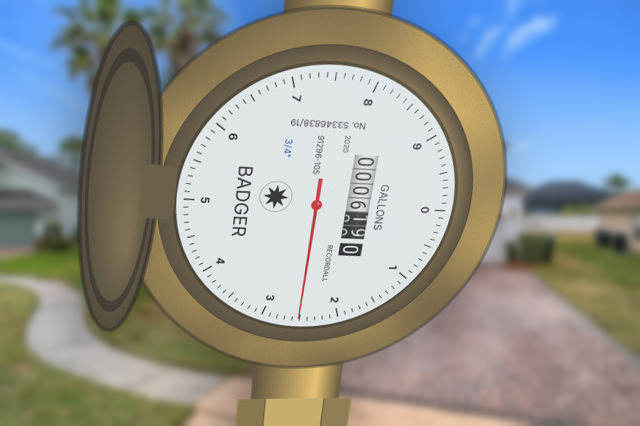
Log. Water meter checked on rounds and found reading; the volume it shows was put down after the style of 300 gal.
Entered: 6192.5 gal
